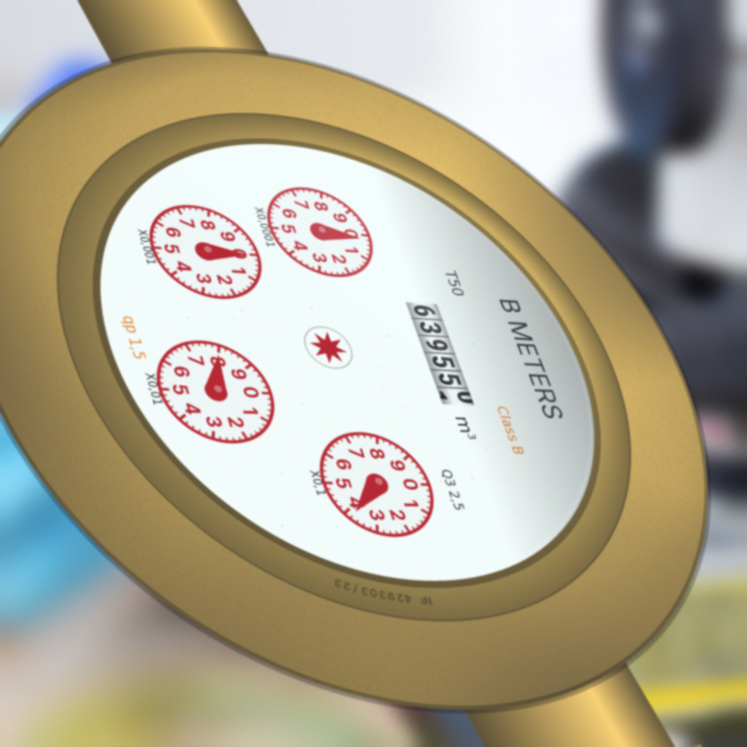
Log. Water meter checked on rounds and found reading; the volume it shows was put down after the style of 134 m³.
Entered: 639550.3800 m³
